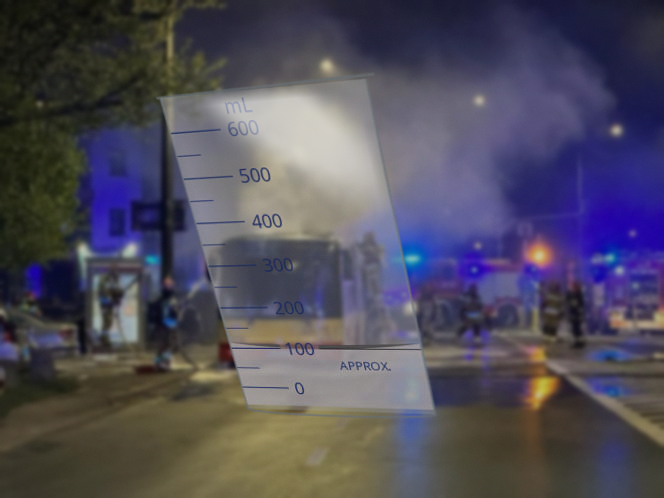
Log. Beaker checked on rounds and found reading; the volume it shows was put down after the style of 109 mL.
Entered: 100 mL
